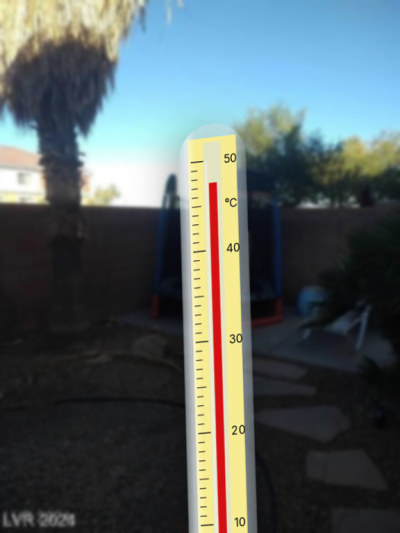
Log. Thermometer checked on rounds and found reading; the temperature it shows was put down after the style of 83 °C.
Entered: 47.5 °C
